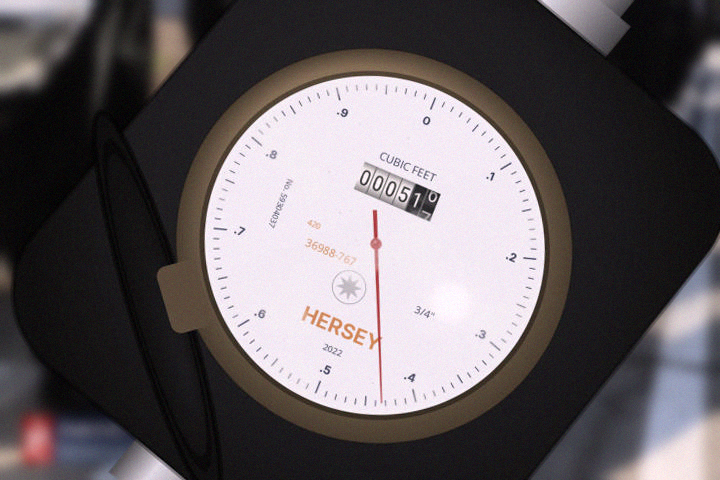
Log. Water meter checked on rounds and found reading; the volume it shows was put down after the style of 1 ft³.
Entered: 516.43 ft³
